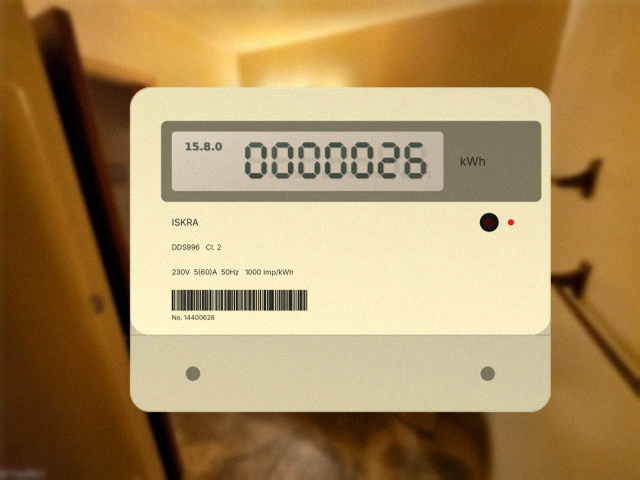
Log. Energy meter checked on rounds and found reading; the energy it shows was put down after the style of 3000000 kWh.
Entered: 26 kWh
